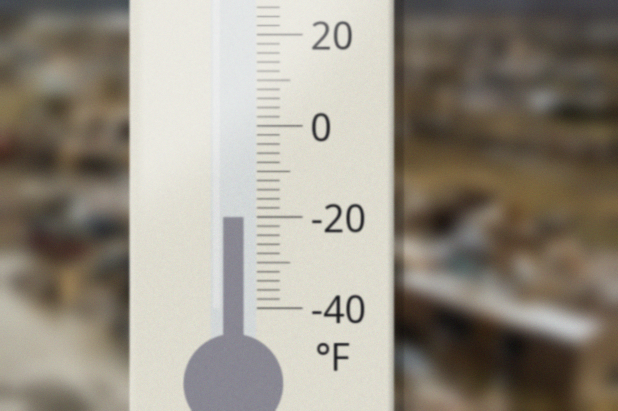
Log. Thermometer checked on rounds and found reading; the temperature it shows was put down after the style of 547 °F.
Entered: -20 °F
